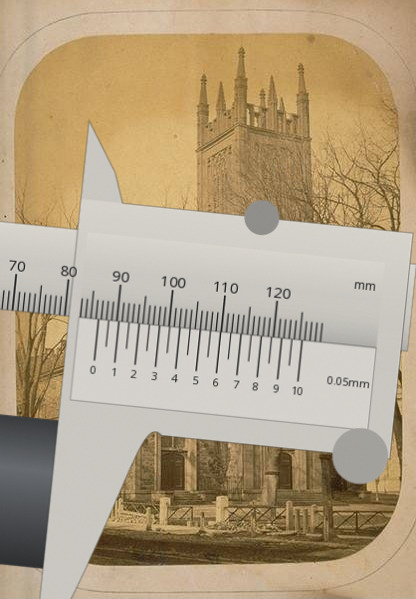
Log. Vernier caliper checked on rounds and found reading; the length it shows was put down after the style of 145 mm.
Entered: 86.5 mm
